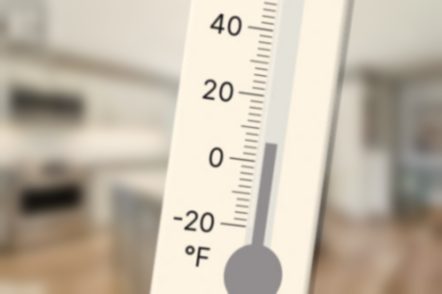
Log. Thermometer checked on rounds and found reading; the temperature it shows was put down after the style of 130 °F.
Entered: 6 °F
